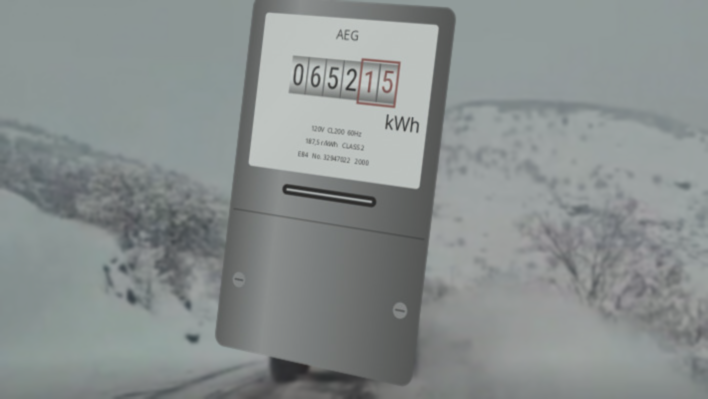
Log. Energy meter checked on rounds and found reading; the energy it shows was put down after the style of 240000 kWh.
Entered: 652.15 kWh
